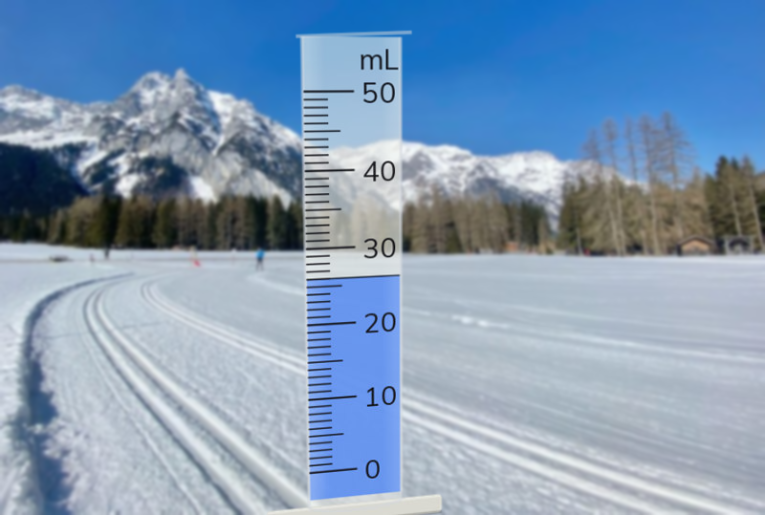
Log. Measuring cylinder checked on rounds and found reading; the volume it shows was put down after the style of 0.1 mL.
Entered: 26 mL
